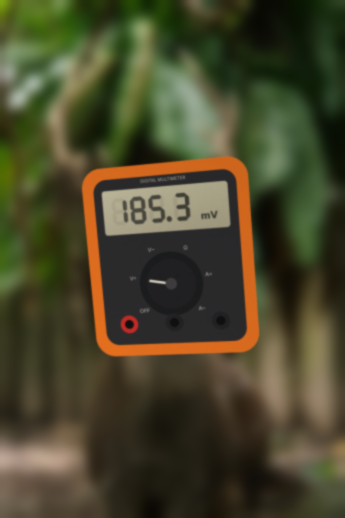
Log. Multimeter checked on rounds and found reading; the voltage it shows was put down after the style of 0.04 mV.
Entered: 185.3 mV
